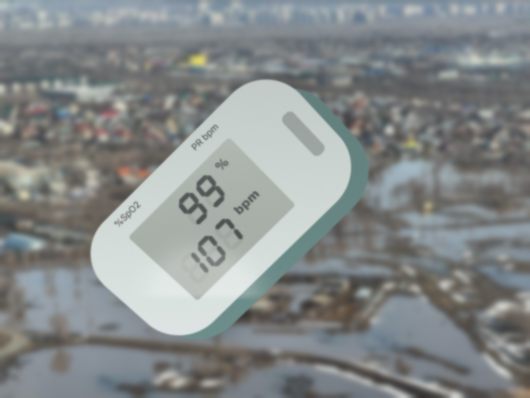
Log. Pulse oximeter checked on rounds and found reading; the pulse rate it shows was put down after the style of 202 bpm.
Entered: 107 bpm
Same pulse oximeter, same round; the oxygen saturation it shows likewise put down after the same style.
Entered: 99 %
